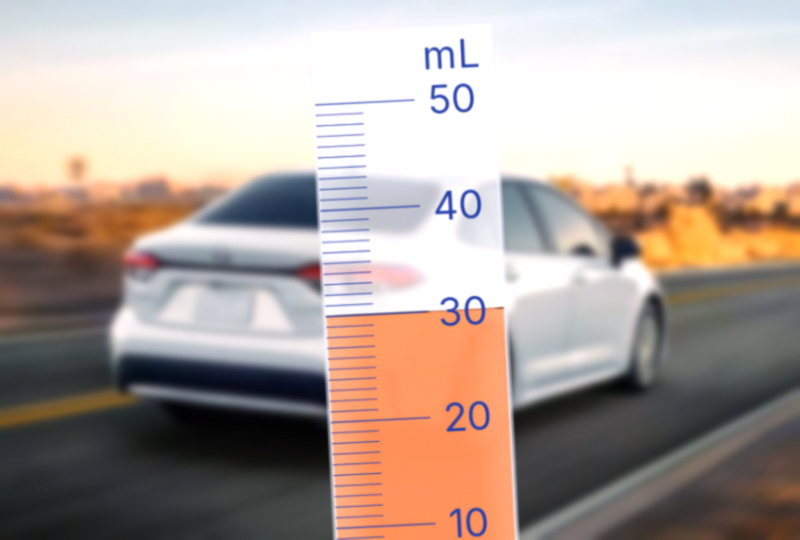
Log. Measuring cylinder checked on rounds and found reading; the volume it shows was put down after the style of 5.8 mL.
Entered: 30 mL
